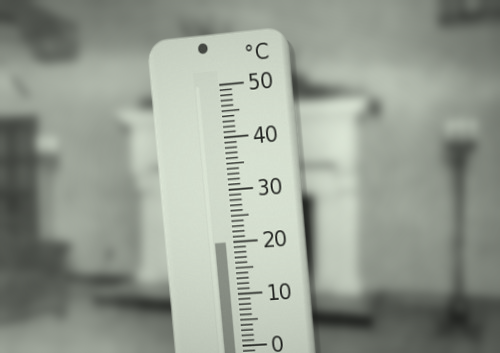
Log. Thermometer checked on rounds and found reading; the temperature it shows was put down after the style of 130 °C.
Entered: 20 °C
